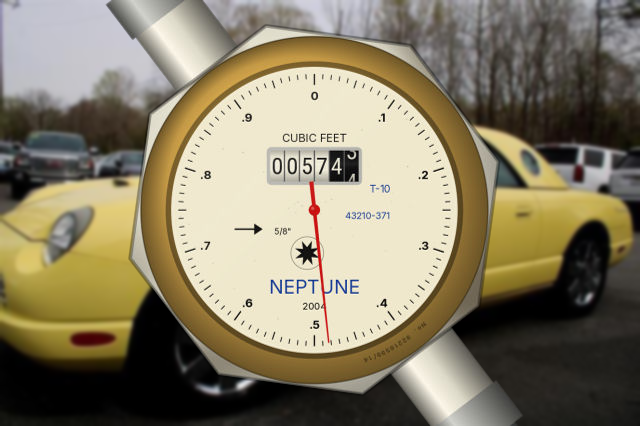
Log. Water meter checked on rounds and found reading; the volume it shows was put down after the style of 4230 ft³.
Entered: 5743.48 ft³
